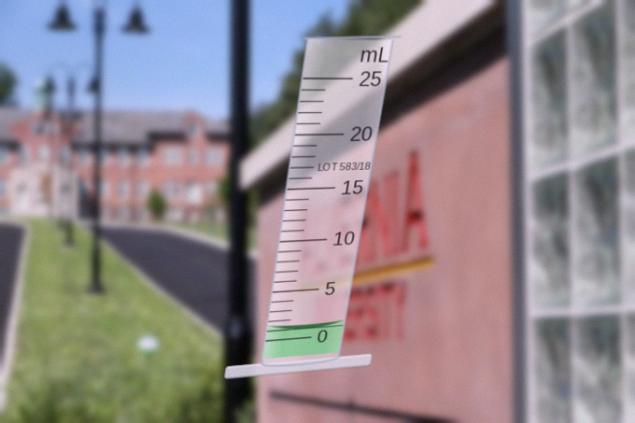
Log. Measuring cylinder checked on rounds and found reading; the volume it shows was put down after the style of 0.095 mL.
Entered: 1 mL
